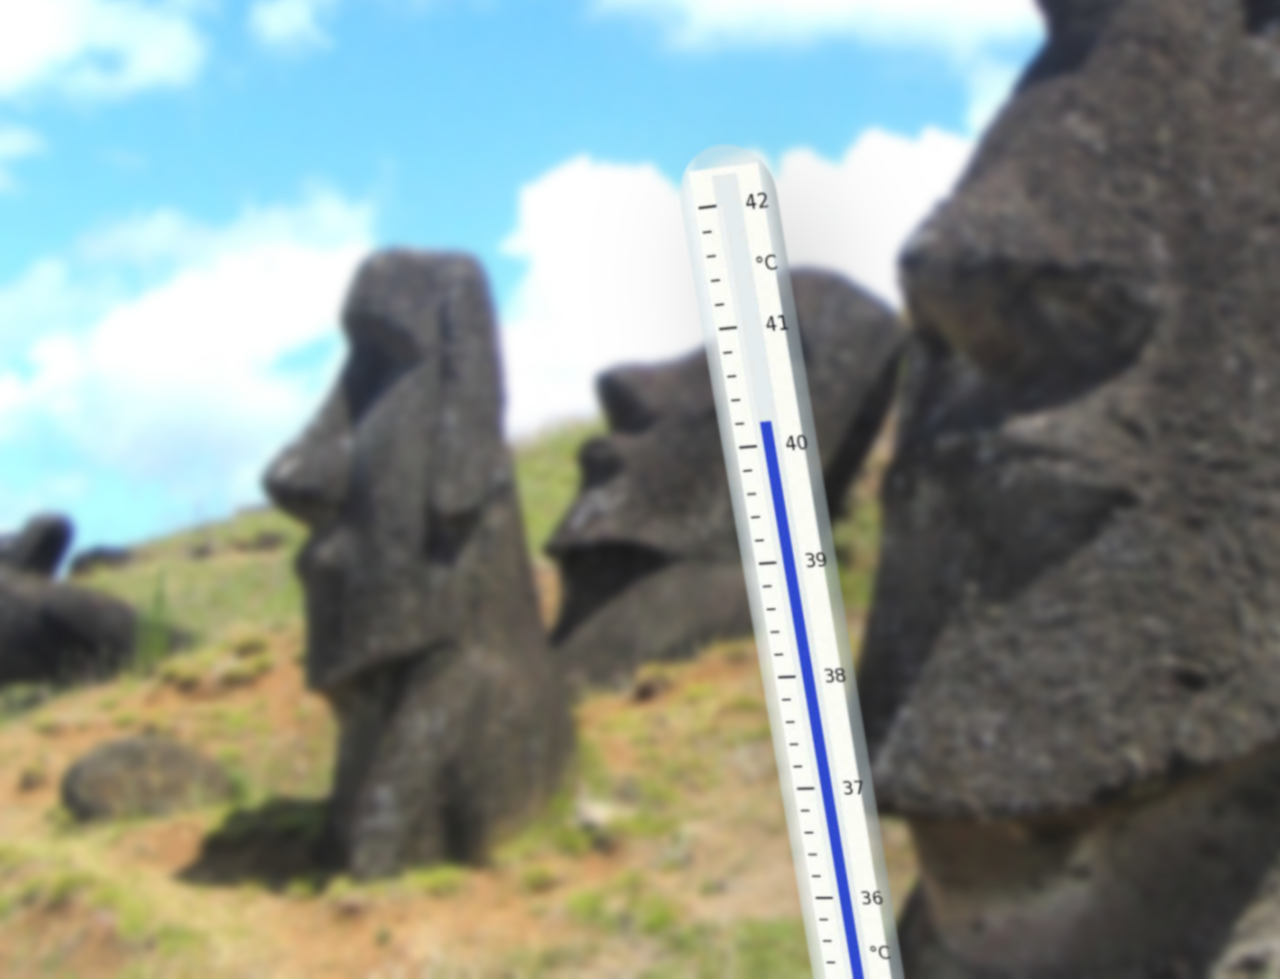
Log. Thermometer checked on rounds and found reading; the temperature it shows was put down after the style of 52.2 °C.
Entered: 40.2 °C
